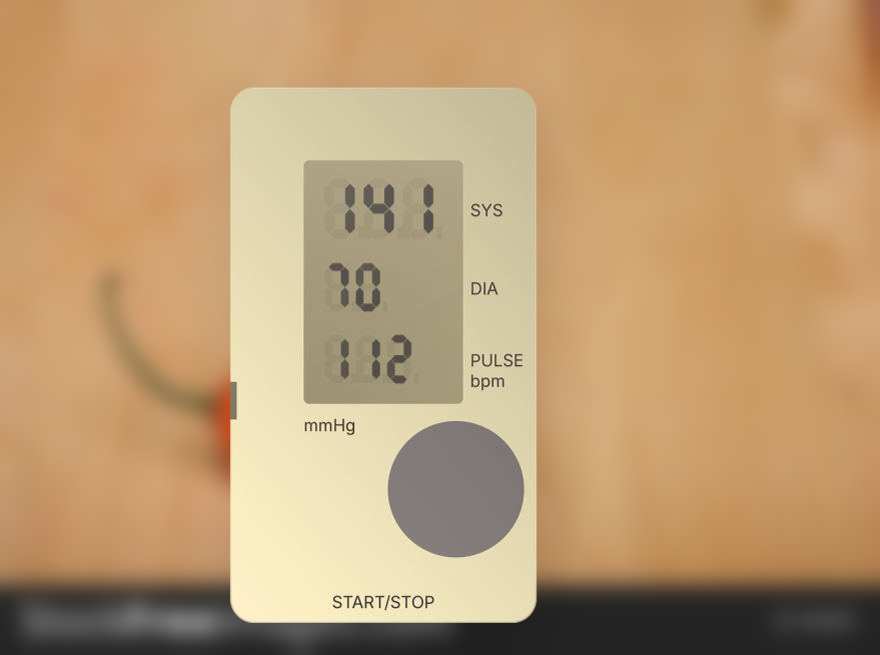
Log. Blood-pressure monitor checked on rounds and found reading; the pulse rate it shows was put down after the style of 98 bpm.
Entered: 112 bpm
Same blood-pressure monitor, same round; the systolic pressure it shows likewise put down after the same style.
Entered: 141 mmHg
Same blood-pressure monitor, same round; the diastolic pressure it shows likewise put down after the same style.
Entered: 70 mmHg
